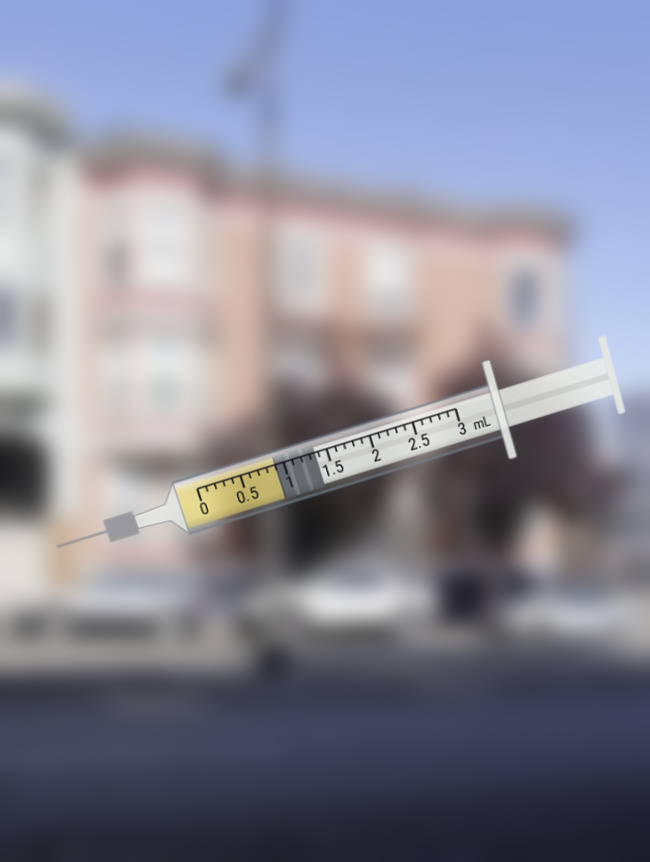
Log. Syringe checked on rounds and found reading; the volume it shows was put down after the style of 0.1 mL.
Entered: 0.9 mL
